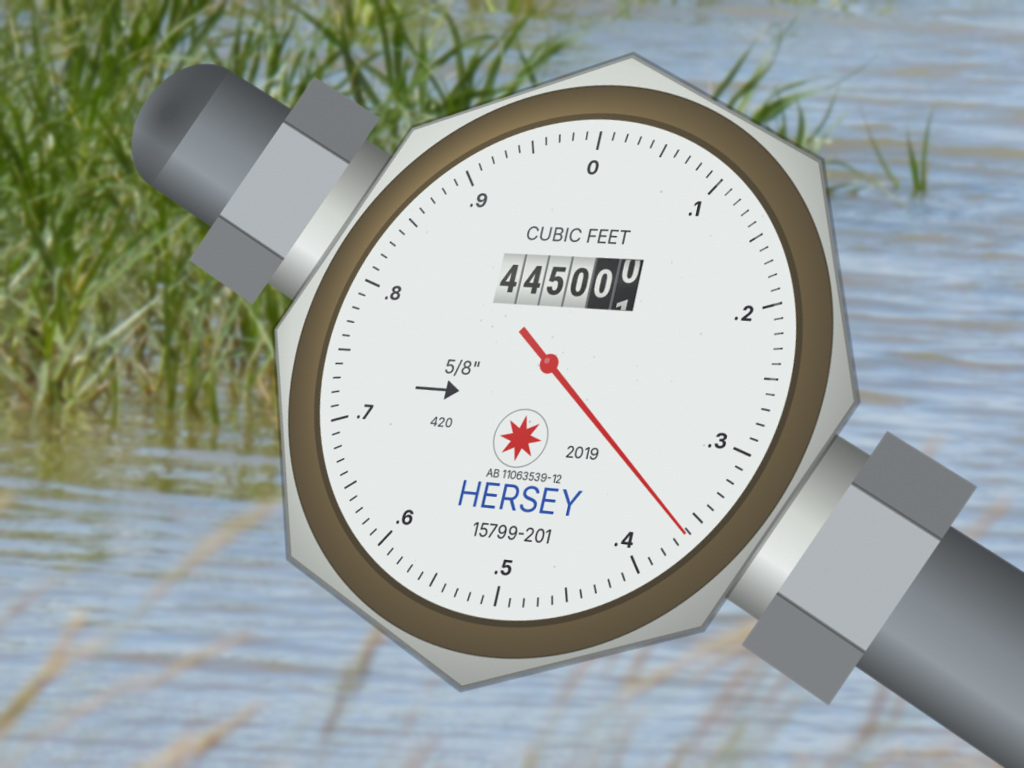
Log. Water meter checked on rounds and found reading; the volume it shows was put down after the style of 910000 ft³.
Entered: 445000.36 ft³
